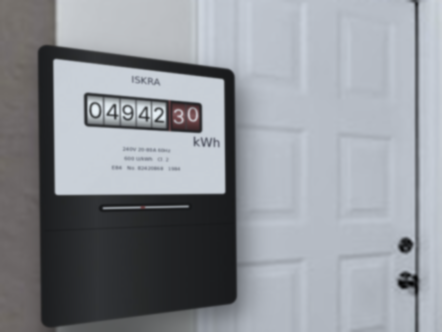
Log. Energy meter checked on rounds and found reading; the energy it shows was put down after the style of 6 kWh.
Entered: 4942.30 kWh
